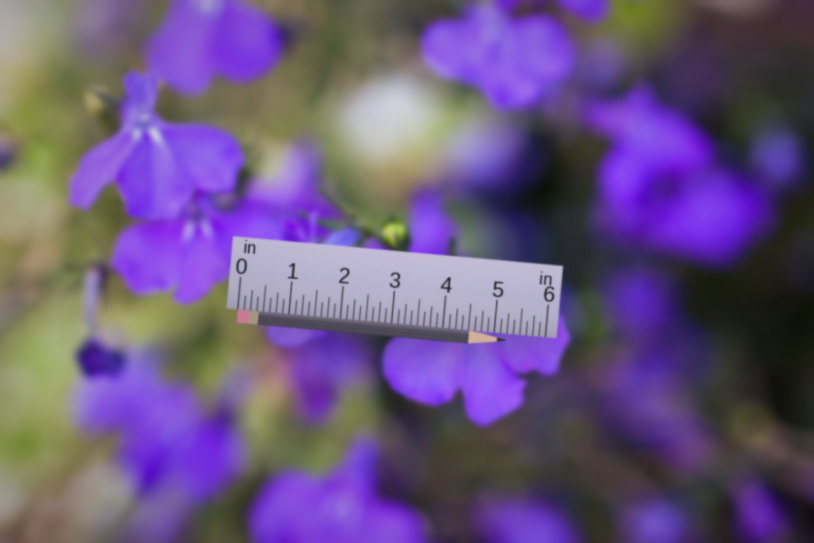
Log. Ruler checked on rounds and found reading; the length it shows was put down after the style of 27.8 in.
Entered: 5.25 in
